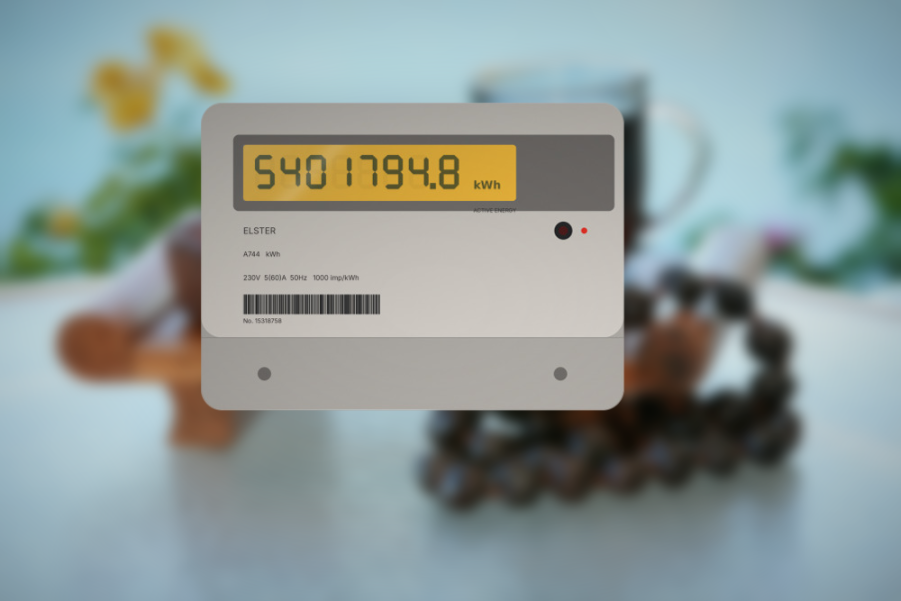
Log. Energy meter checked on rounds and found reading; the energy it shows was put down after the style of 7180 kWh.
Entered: 5401794.8 kWh
